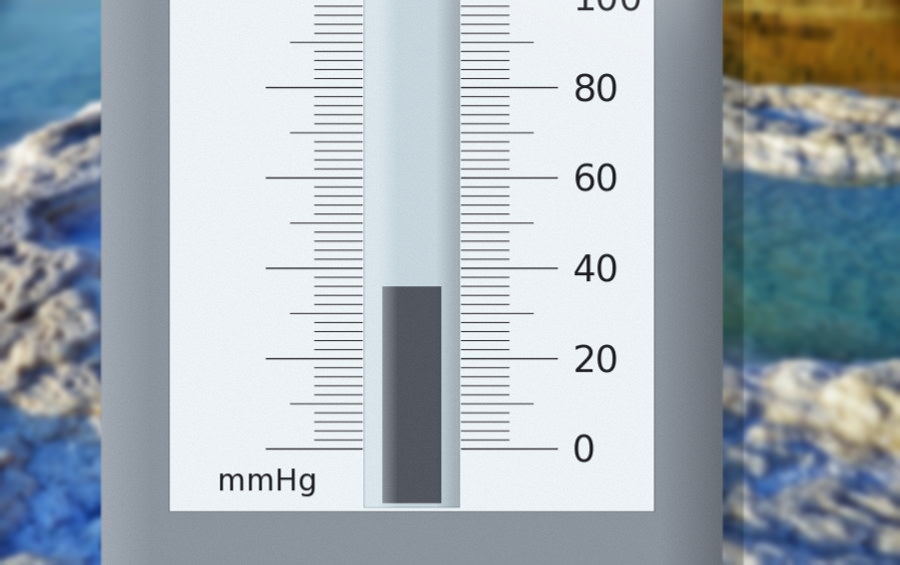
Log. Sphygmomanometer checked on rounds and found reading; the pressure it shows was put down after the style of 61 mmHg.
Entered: 36 mmHg
